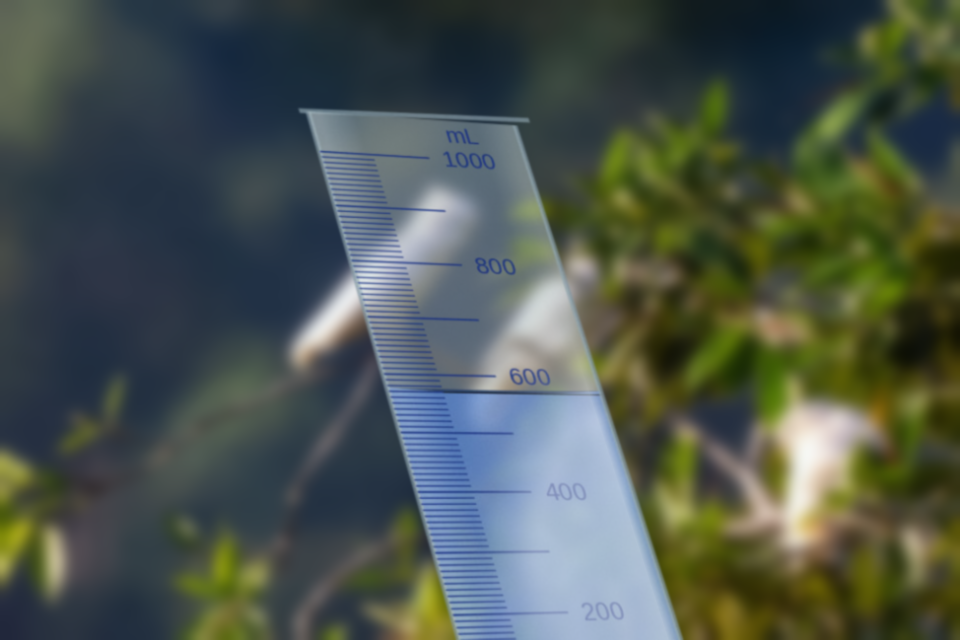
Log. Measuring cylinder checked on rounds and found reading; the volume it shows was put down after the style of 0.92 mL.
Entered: 570 mL
